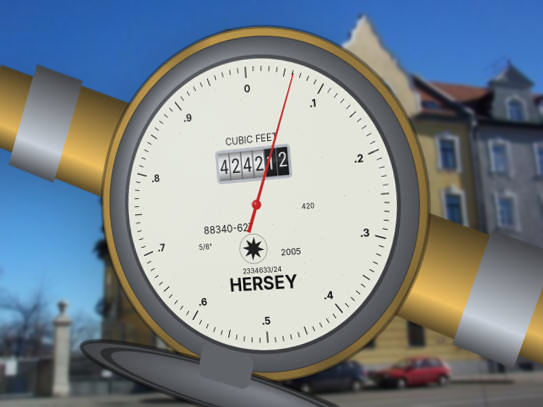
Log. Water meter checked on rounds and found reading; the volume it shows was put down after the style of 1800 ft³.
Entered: 424212.06 ft³
